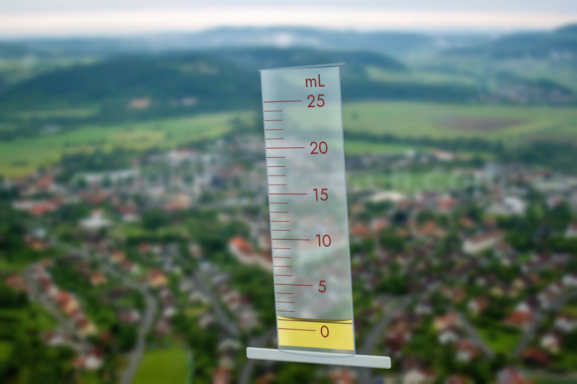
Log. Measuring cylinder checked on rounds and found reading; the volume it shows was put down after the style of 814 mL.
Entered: 1 mL
